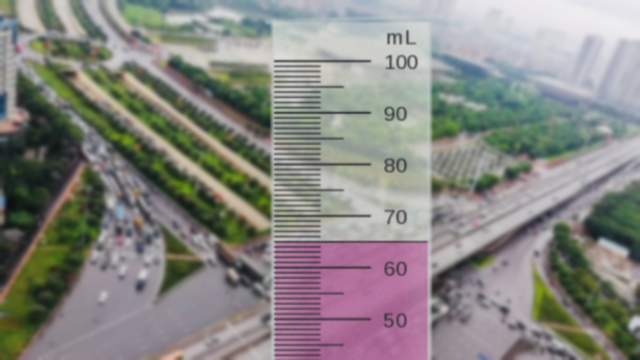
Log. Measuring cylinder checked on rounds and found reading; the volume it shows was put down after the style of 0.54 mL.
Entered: 65 mL
